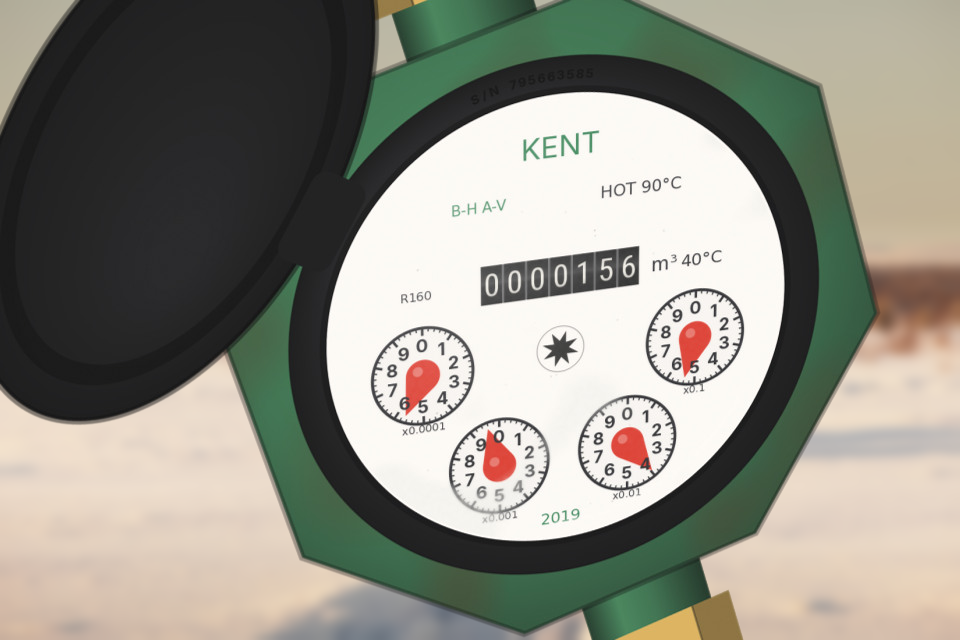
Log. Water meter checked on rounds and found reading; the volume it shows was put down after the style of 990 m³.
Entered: 156.5395 m³
